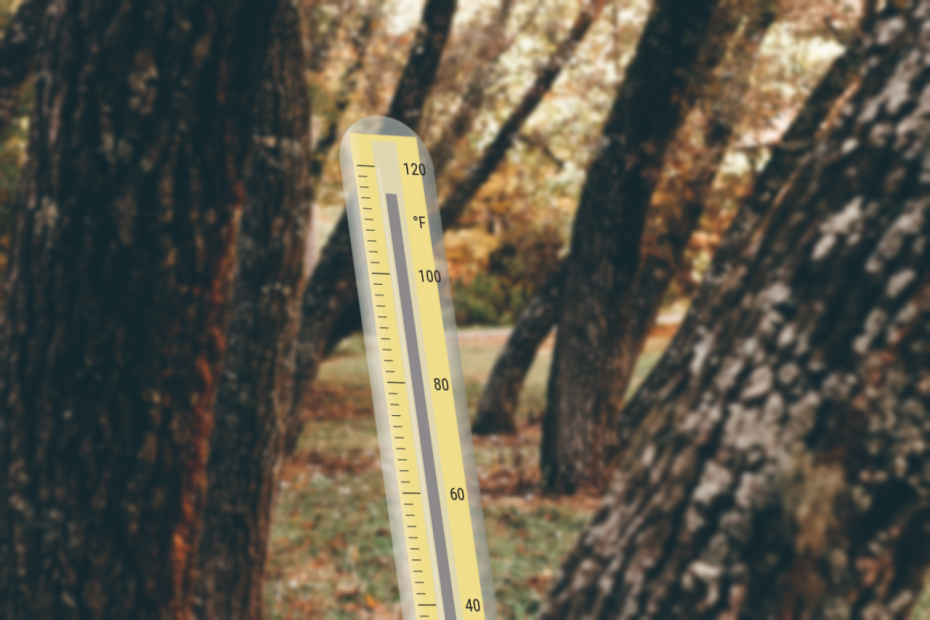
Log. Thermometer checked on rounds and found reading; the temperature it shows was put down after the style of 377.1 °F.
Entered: 115 °F
